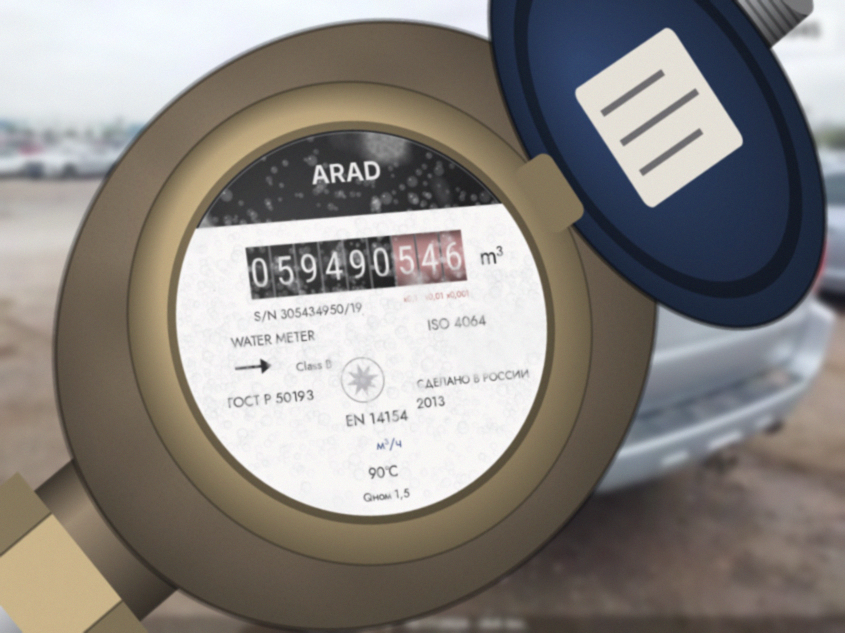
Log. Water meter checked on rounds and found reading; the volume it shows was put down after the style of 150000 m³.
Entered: 59490.546 m³
